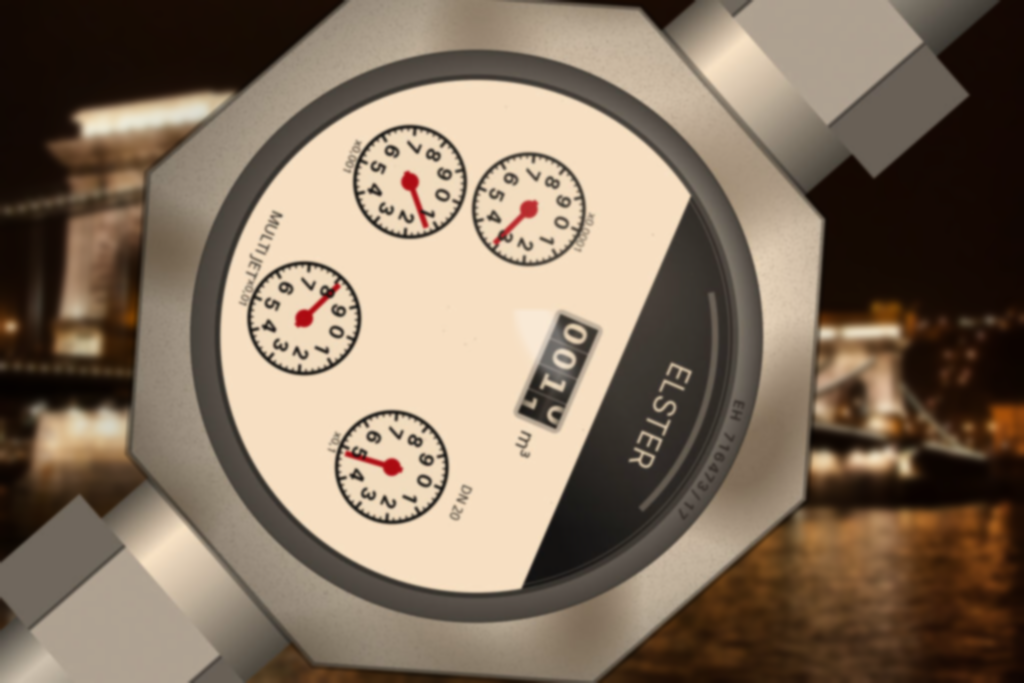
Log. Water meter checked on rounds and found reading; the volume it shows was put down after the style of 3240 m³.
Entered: 10.4813 m³
